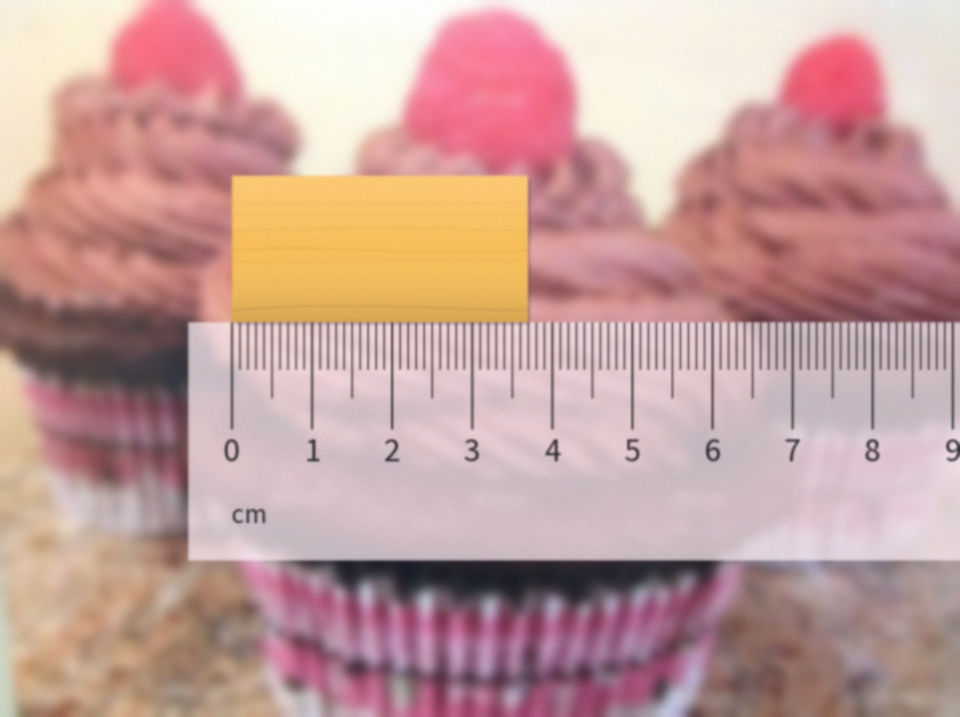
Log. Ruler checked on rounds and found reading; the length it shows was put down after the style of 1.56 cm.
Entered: 3.7 cm
